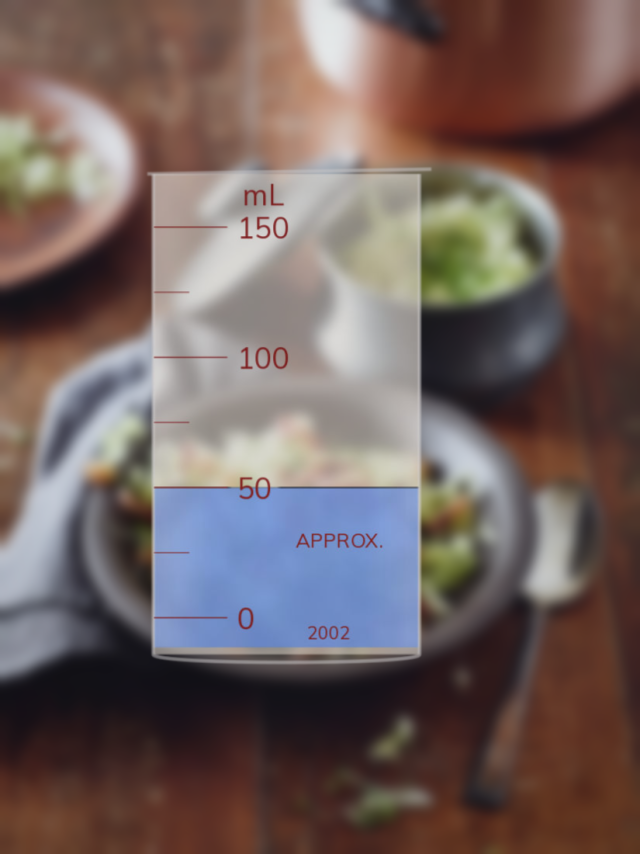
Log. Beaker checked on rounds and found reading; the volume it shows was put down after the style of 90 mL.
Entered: 50 mL
